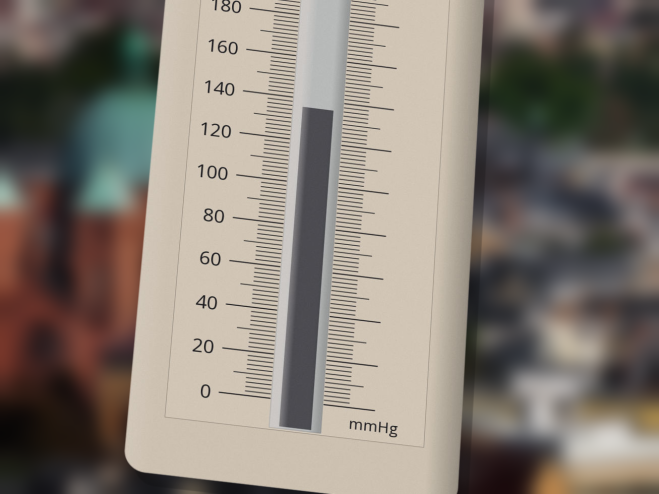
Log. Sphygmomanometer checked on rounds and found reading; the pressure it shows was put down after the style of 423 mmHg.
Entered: 136 mmHg
